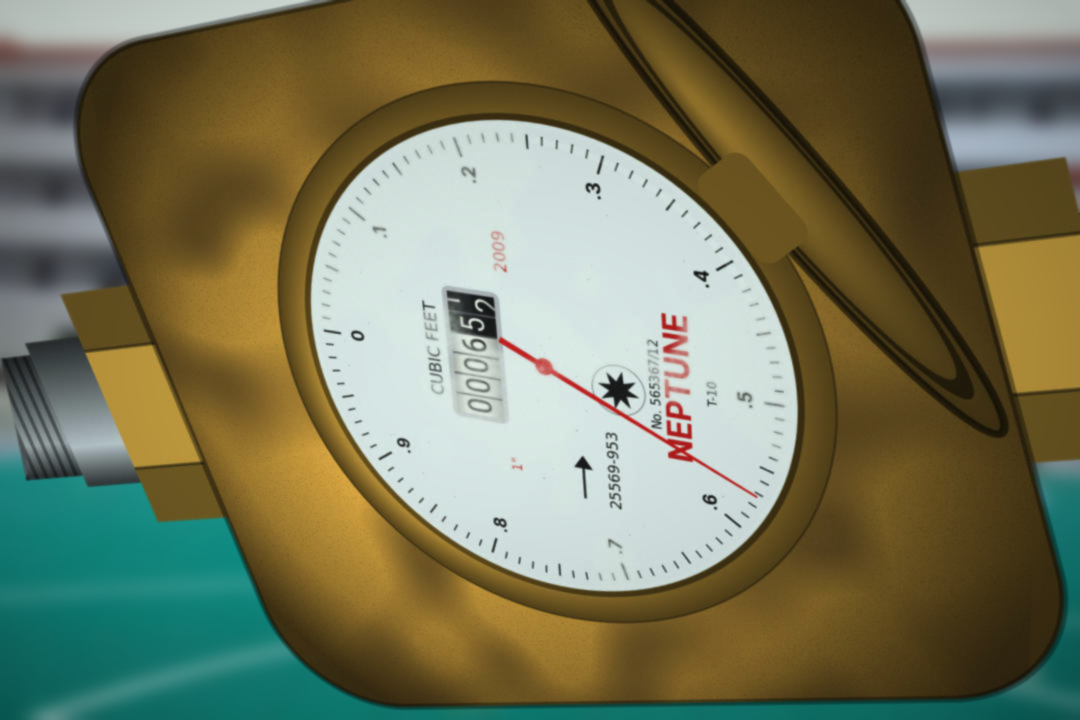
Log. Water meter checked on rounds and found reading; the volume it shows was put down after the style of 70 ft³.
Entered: 651.57 ft³
